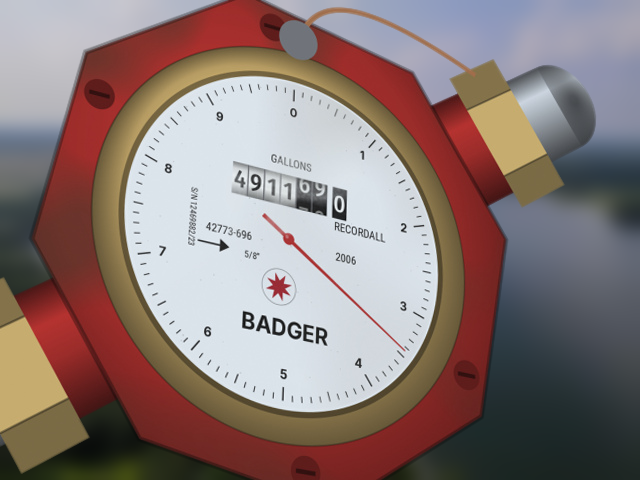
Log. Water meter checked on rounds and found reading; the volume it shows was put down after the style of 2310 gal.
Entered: 4911693.4 gal
